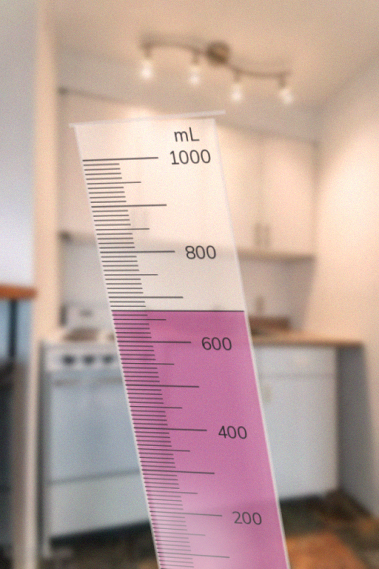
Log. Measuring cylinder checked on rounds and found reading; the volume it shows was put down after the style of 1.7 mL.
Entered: 670 mL
